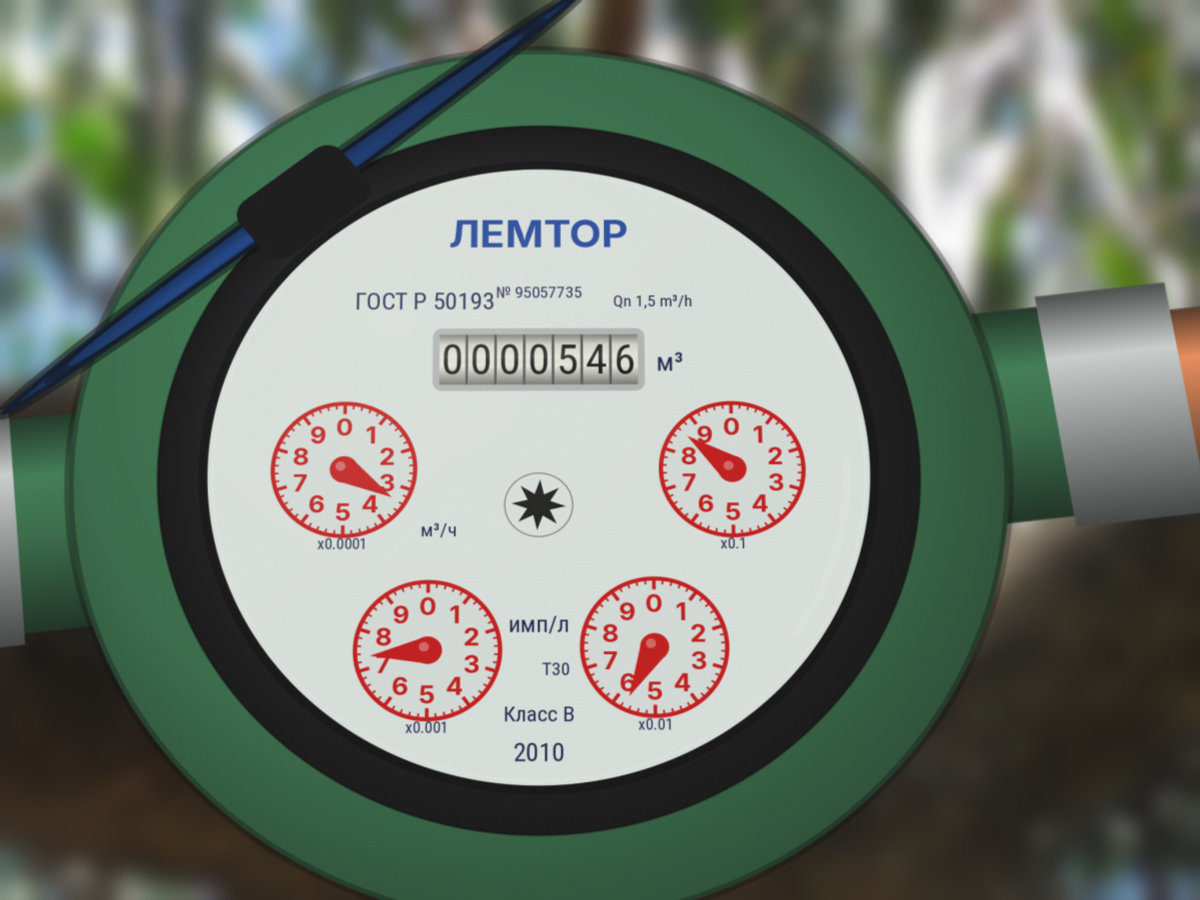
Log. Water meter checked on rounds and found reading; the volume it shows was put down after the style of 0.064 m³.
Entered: 546.8573 m³
